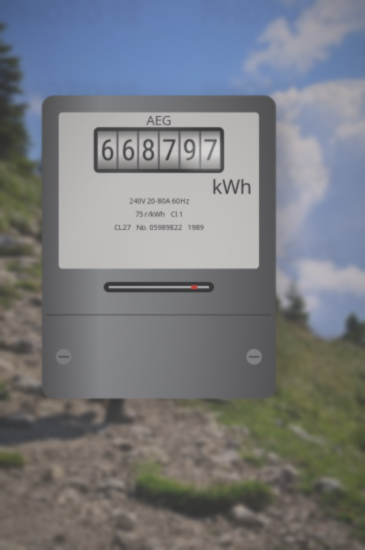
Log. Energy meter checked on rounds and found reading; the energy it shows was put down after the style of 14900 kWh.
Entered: 668797 kWh
